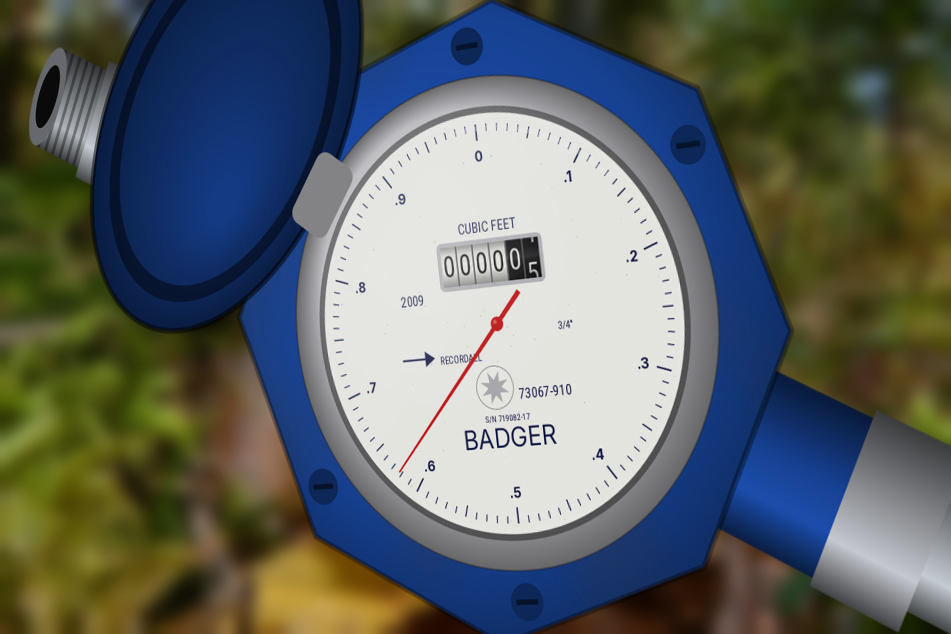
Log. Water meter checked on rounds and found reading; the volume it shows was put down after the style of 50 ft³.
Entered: 4.62 ft³
